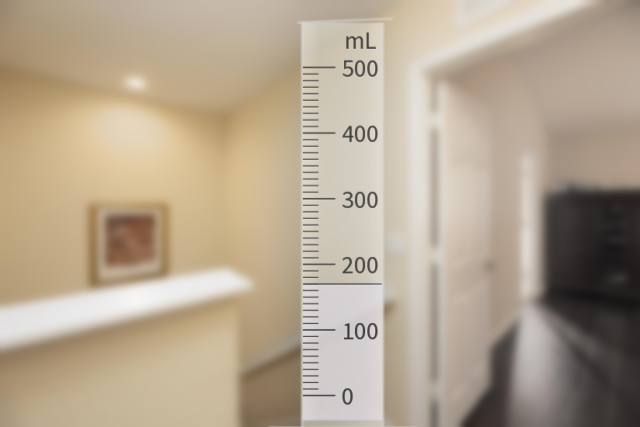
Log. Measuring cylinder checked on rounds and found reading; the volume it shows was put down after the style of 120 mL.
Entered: 170 mL
